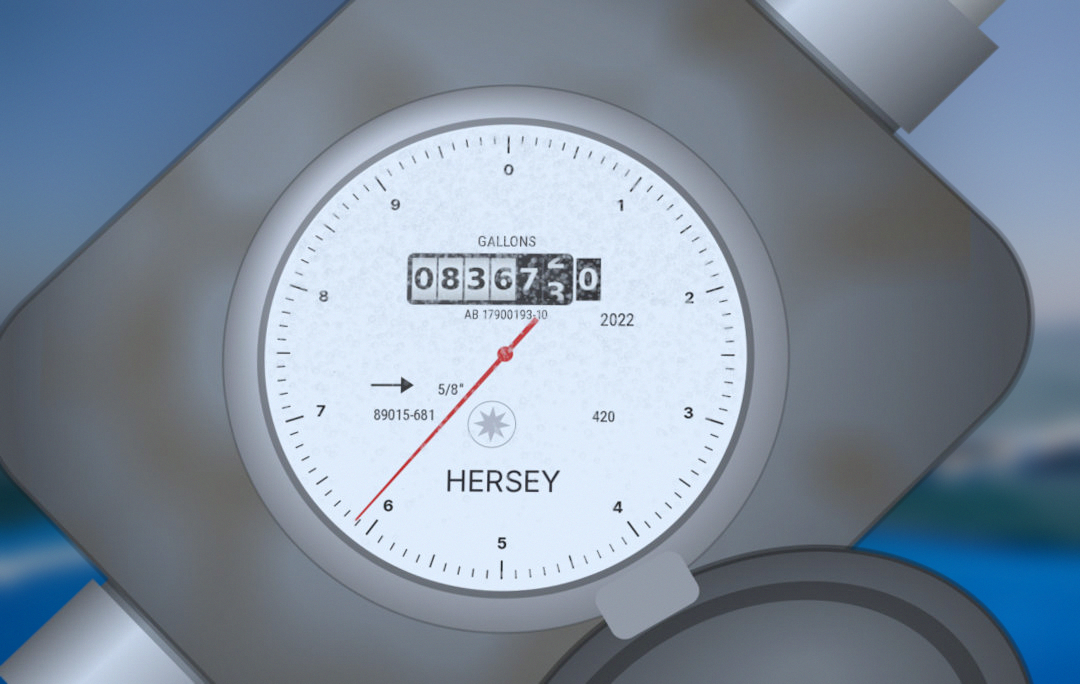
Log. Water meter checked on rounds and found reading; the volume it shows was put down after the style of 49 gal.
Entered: 836726.1 gal
